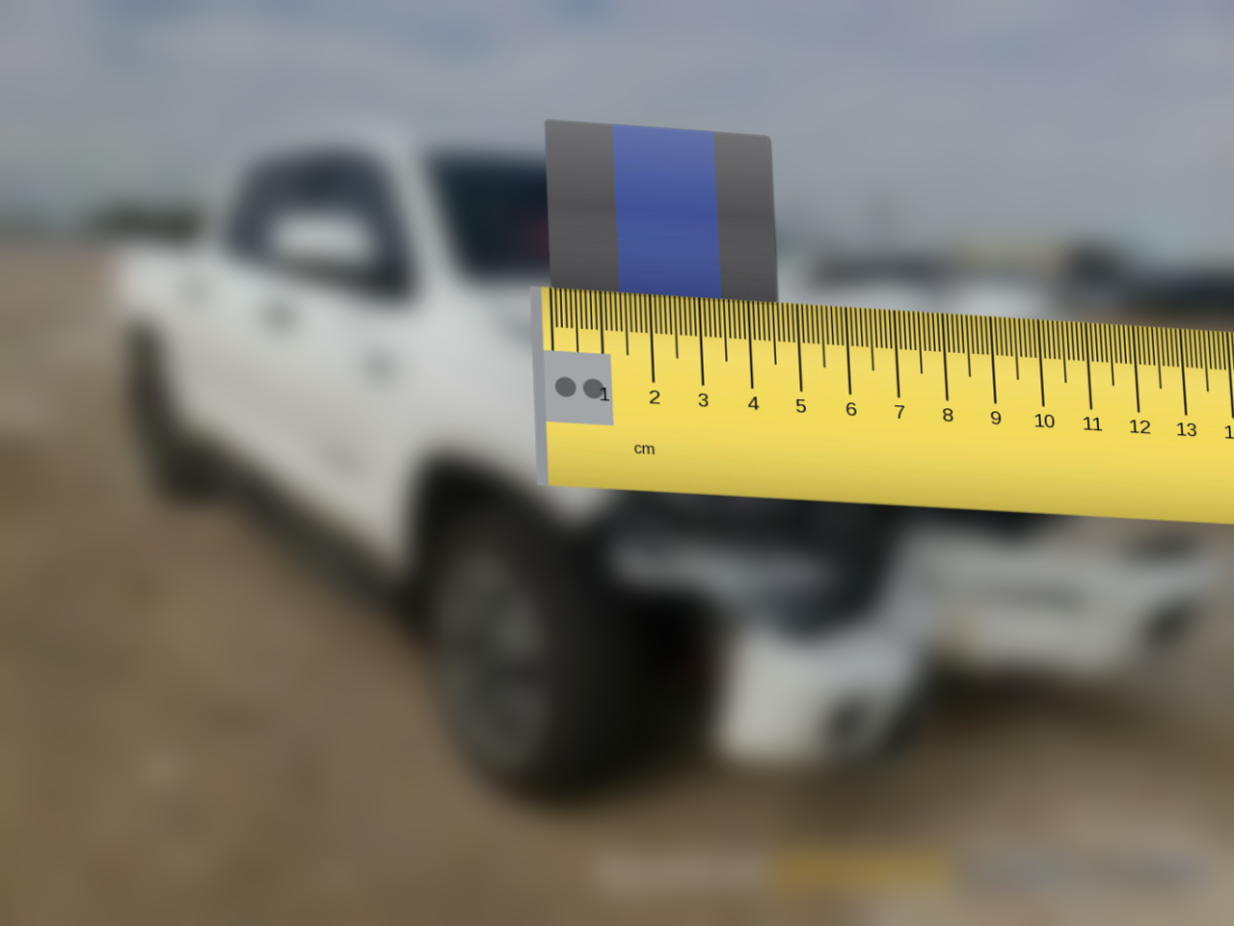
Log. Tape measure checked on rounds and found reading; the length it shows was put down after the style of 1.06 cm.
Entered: 4.6 cm
